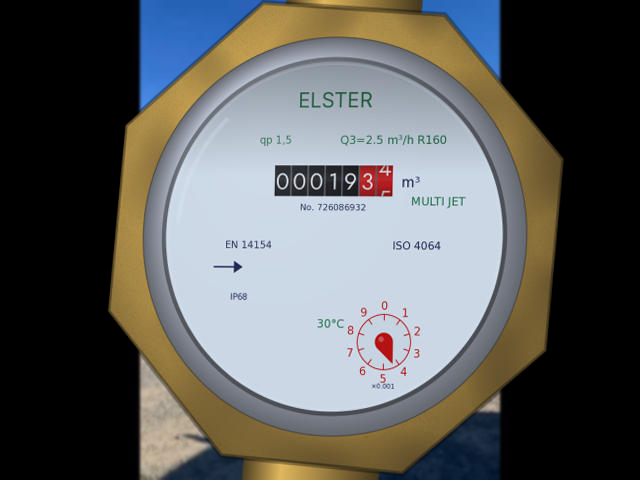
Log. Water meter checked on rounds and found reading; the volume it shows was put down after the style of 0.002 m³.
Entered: 19.344 m³
